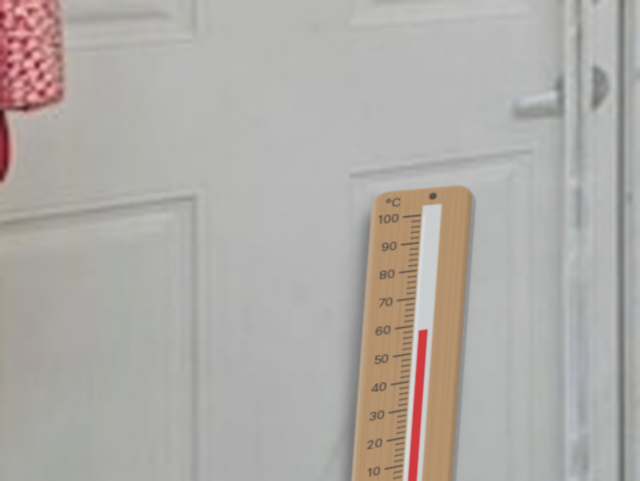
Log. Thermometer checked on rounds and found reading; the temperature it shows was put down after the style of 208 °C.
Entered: 58 °C
